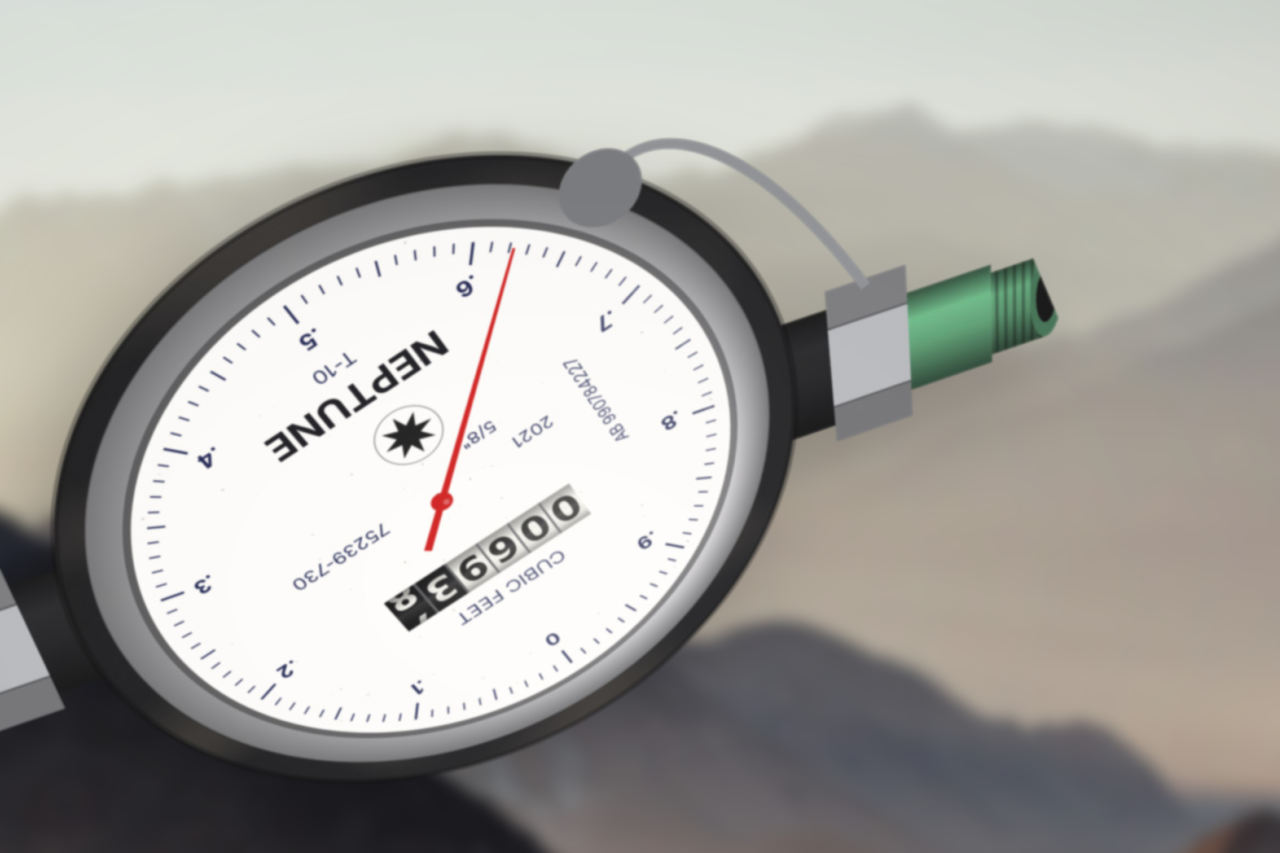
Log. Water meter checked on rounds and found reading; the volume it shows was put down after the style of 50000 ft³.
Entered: 6937.62 ft³
